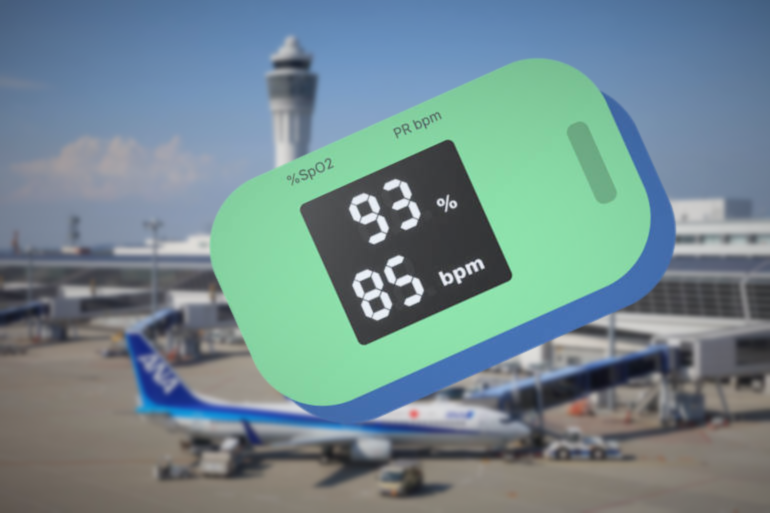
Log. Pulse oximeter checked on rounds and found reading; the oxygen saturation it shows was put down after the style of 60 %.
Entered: 93 %
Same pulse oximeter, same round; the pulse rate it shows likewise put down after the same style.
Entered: 85 bpm
